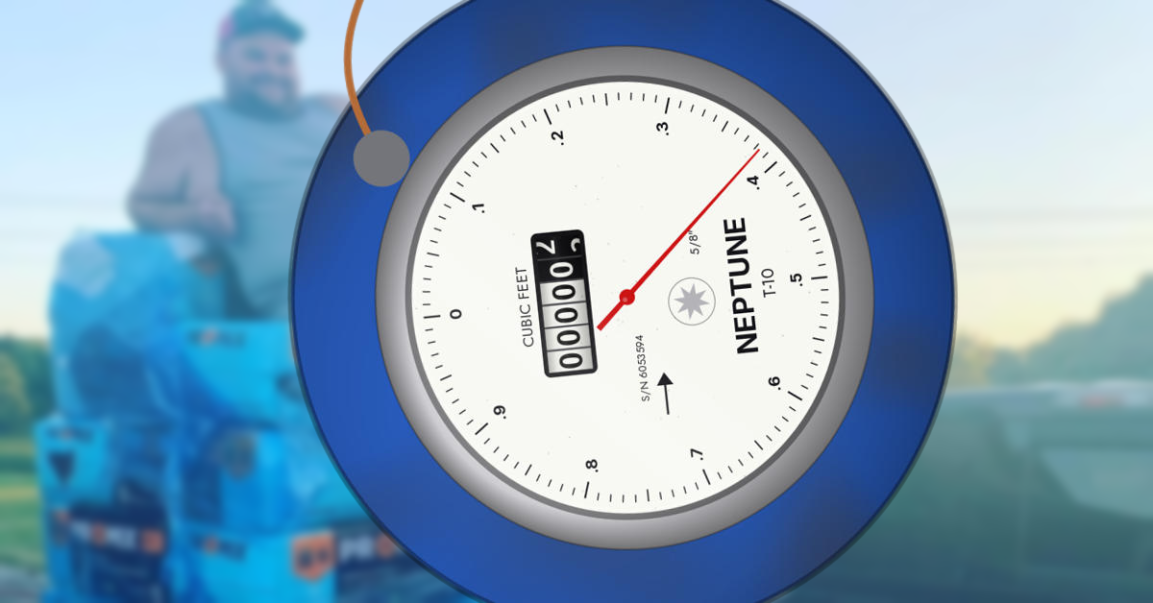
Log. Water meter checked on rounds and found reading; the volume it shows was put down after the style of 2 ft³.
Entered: 2.38 ft³
